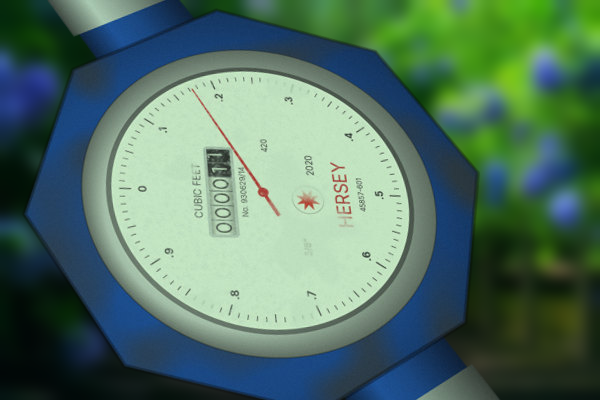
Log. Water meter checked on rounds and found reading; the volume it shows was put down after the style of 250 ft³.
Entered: 11.17 ft³
